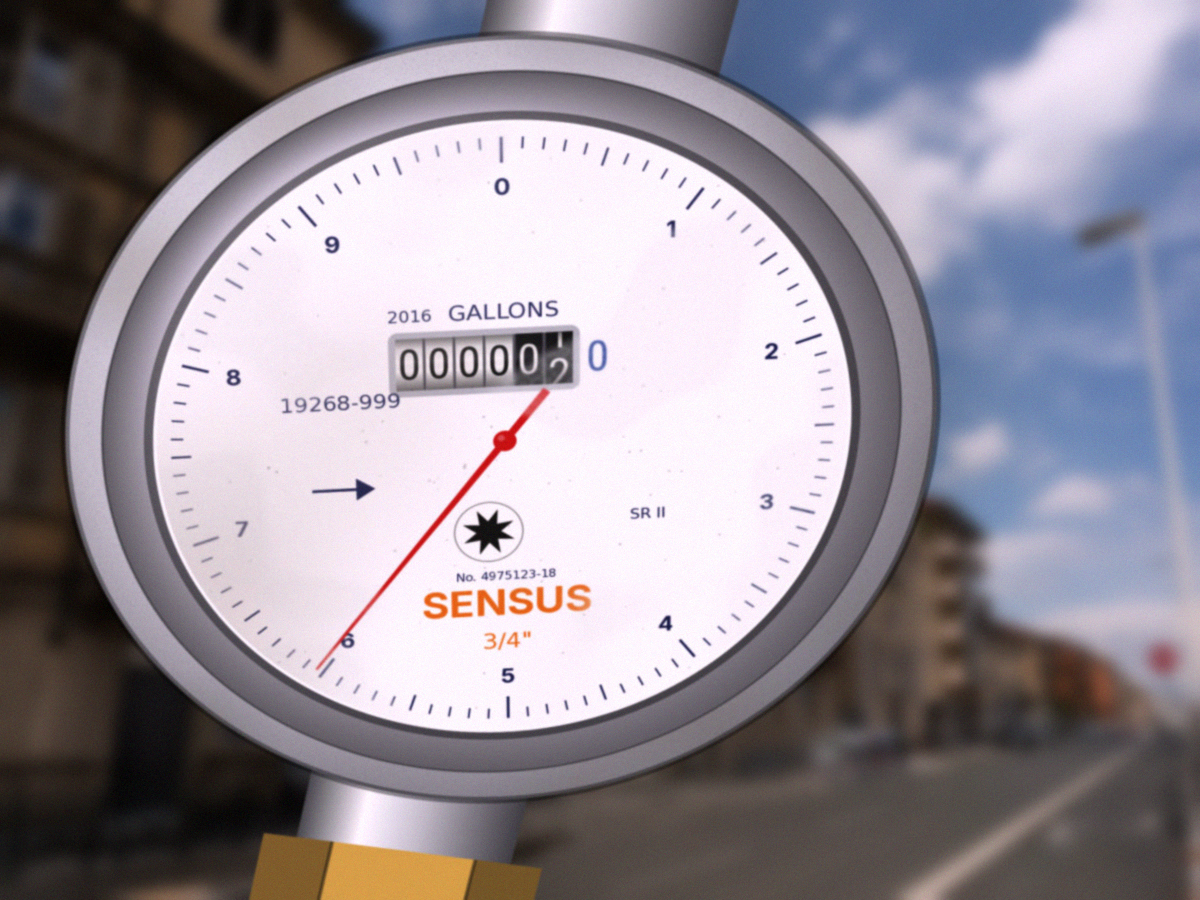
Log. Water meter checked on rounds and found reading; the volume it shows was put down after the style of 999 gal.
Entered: 16.0 gal
